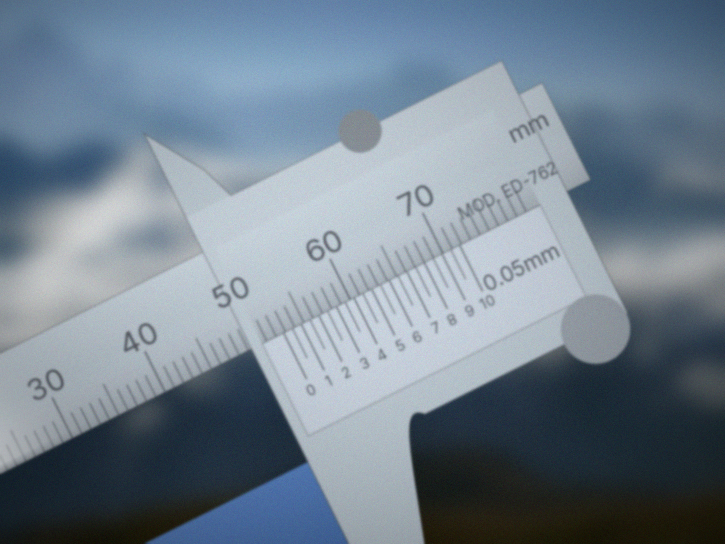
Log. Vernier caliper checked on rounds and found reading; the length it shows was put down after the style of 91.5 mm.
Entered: 52.8 mm
